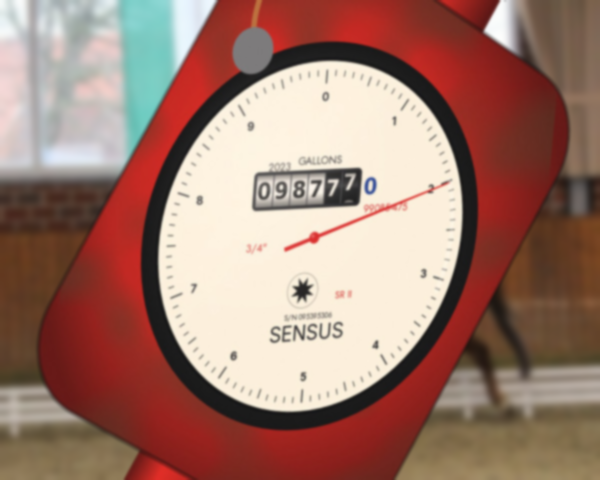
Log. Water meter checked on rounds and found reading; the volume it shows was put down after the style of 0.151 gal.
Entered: 987772.0 gal
